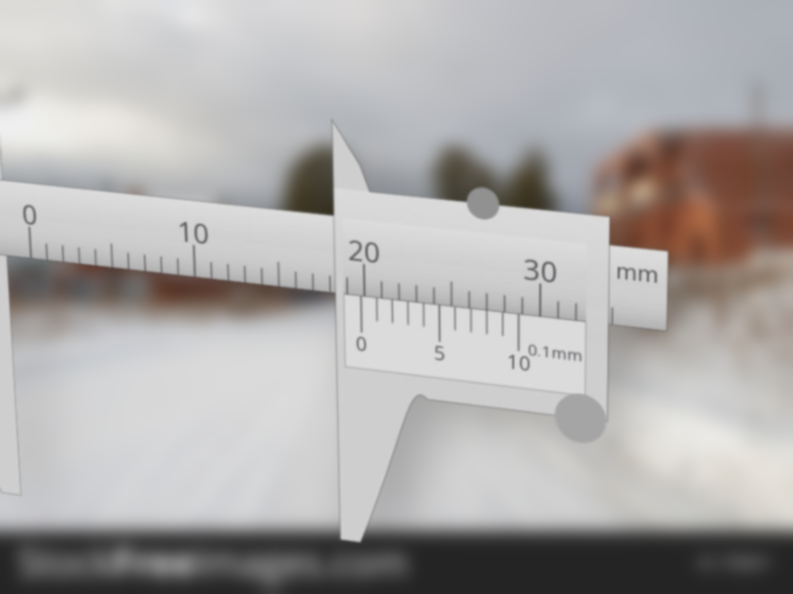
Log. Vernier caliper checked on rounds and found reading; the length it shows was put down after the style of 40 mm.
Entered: 19.8 mm
